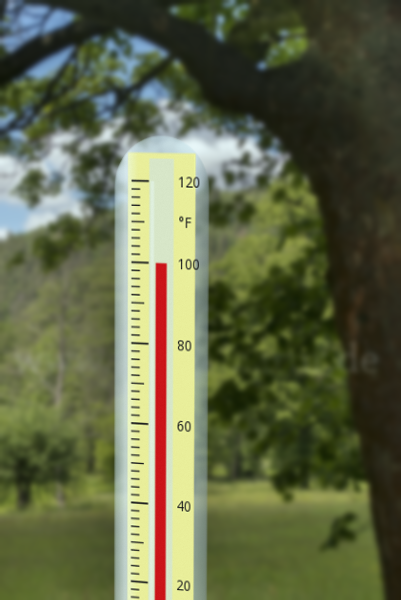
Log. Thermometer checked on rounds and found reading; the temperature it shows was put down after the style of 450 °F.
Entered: 100 °F
